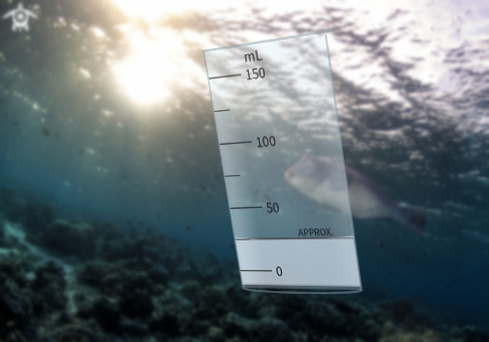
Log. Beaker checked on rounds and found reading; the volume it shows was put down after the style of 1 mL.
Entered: 25 mL
